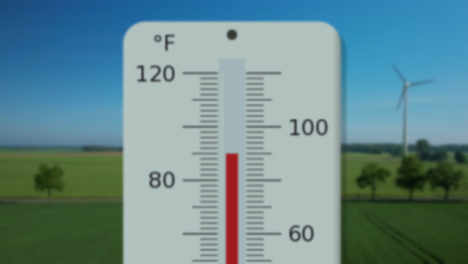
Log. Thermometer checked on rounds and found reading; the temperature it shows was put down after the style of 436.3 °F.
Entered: 90 °F
